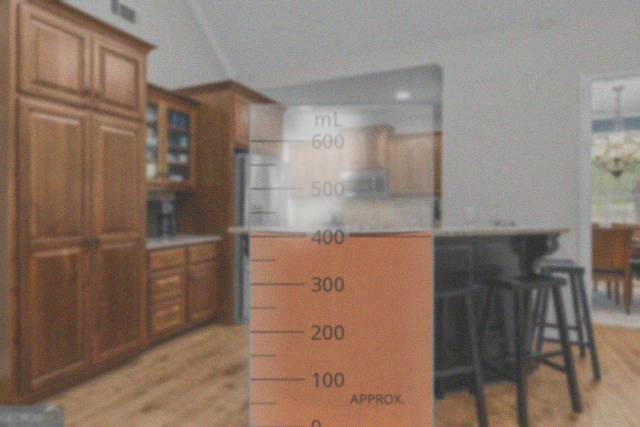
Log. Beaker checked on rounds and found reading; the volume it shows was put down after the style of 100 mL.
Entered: 400 mL
